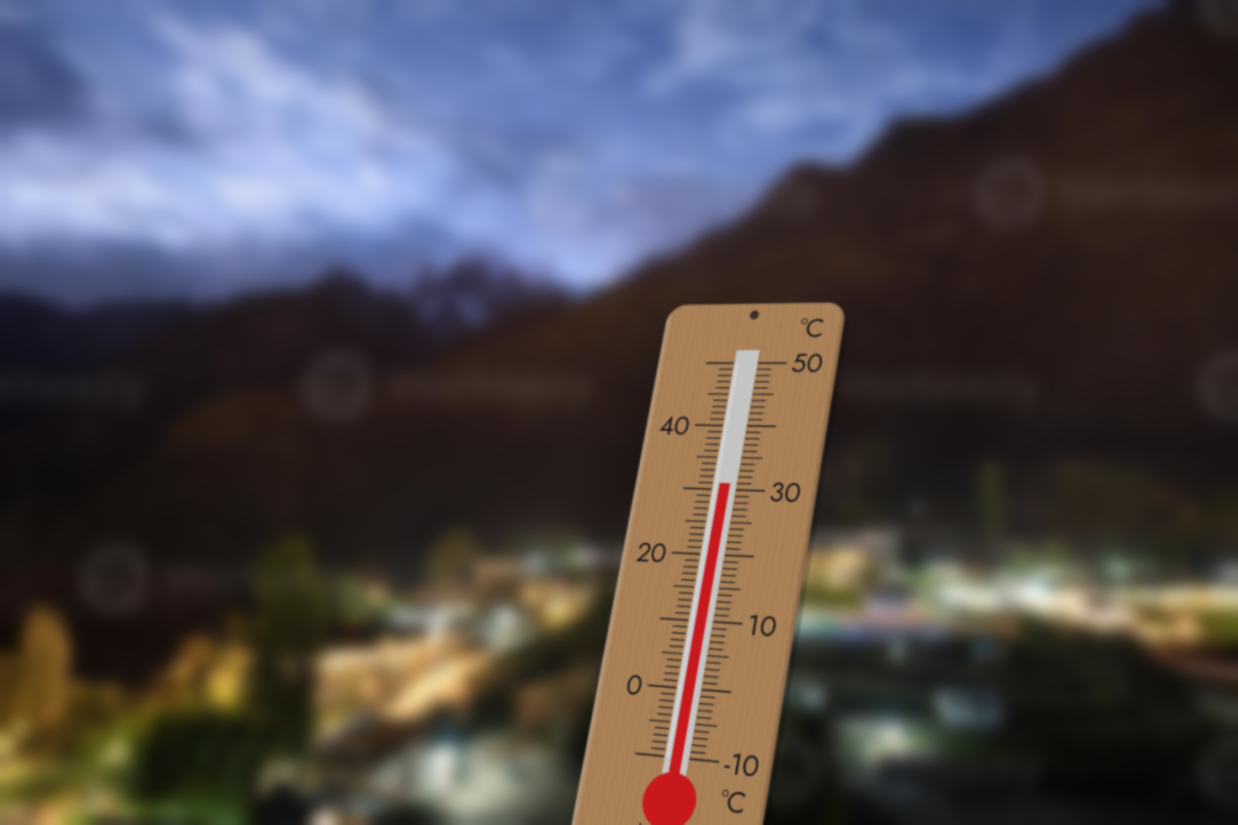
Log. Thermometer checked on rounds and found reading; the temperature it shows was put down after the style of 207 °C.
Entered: 31 °C
